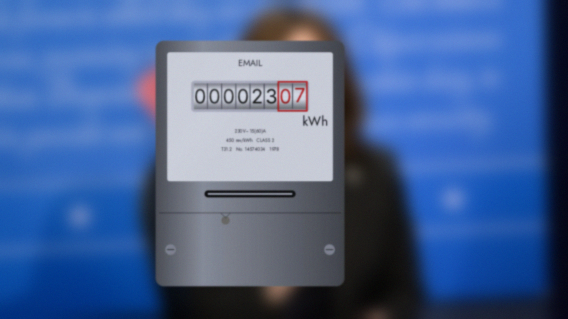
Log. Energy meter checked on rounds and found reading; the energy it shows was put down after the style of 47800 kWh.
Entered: 23.07 kWh
